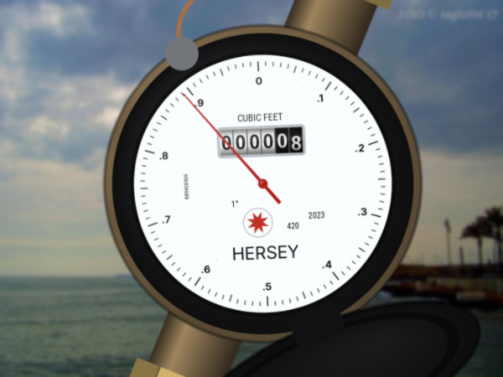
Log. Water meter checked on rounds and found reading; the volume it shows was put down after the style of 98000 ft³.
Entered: 7.89 ft³
